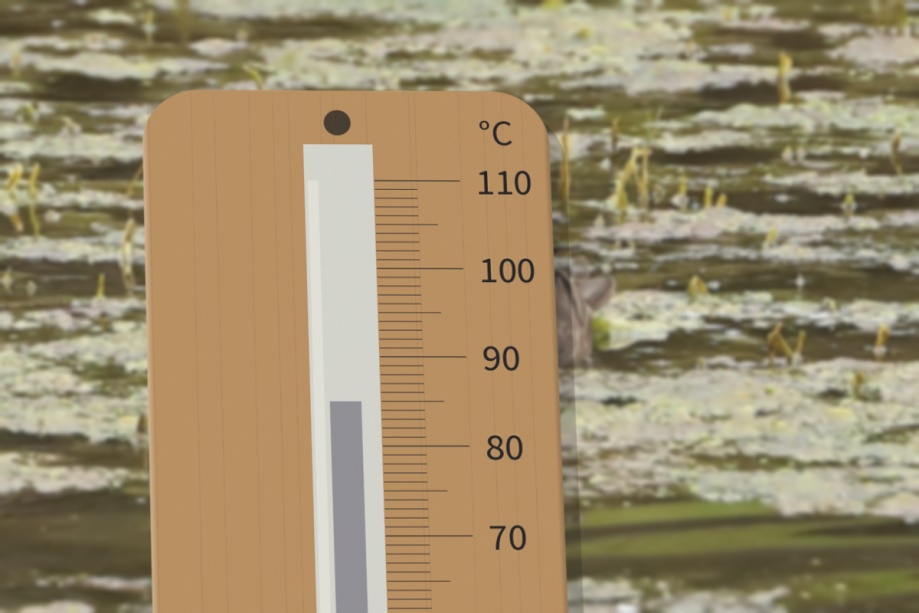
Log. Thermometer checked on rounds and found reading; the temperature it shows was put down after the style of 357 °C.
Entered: 85 °C
